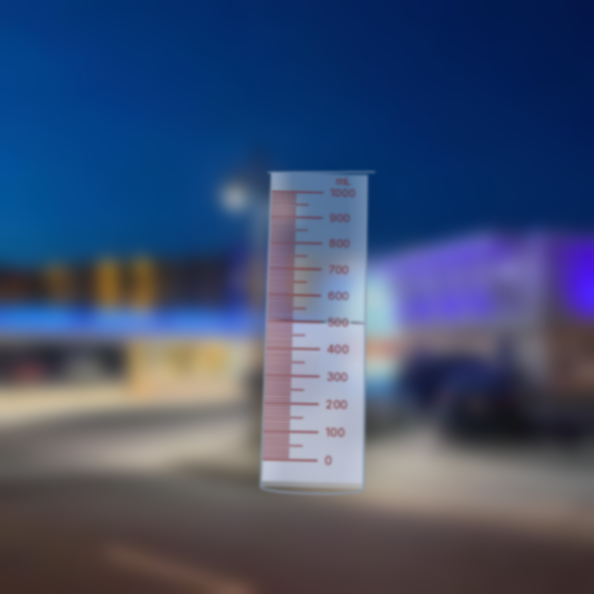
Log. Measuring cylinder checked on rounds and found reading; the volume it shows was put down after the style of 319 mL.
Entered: 500 mL
